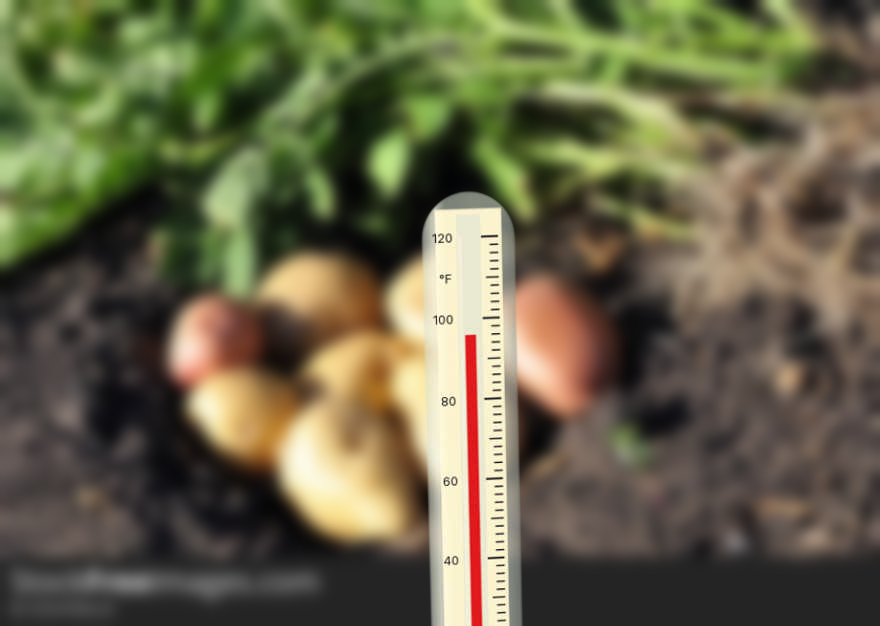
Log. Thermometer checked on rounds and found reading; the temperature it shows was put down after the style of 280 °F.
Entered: 96 °F
